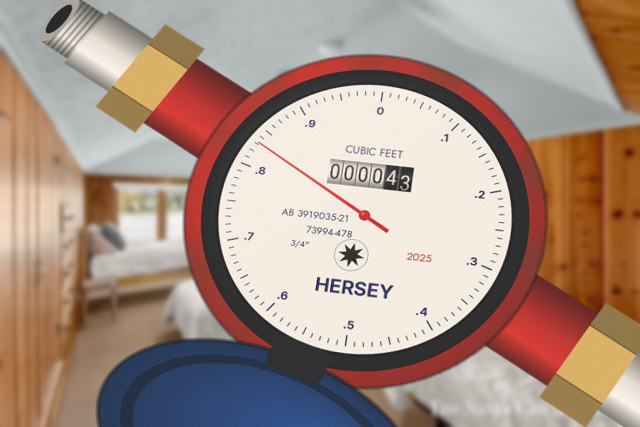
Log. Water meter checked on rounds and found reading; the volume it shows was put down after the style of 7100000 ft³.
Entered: 42.83 ft³
